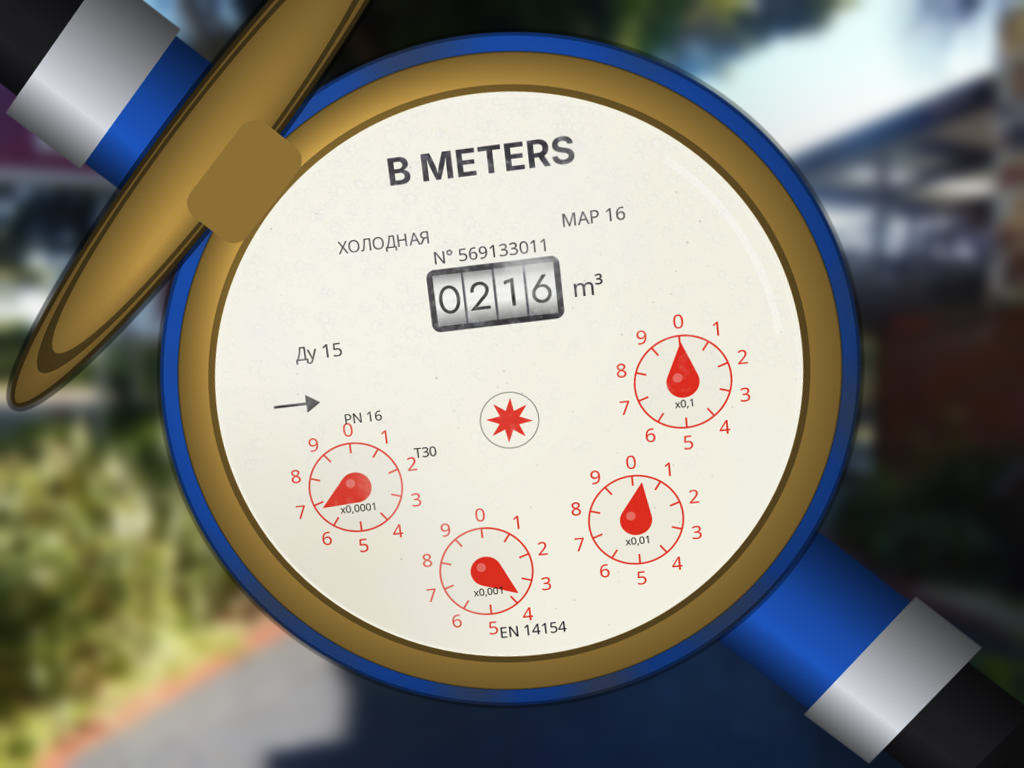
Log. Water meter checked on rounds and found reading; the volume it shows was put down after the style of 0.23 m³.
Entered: 216.0036 m³
